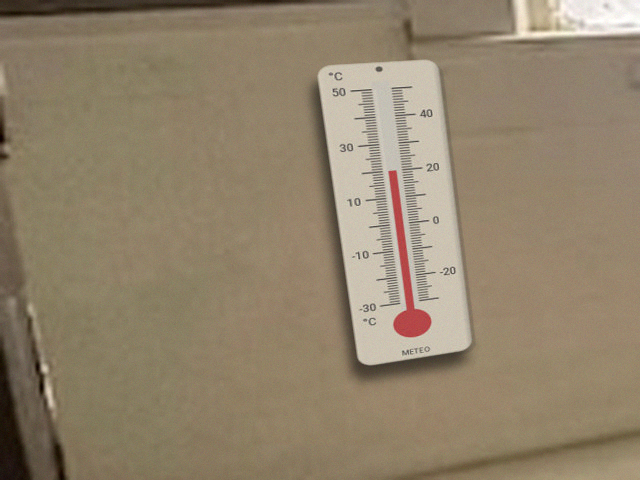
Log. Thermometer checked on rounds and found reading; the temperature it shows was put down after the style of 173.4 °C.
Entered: 20 °C
